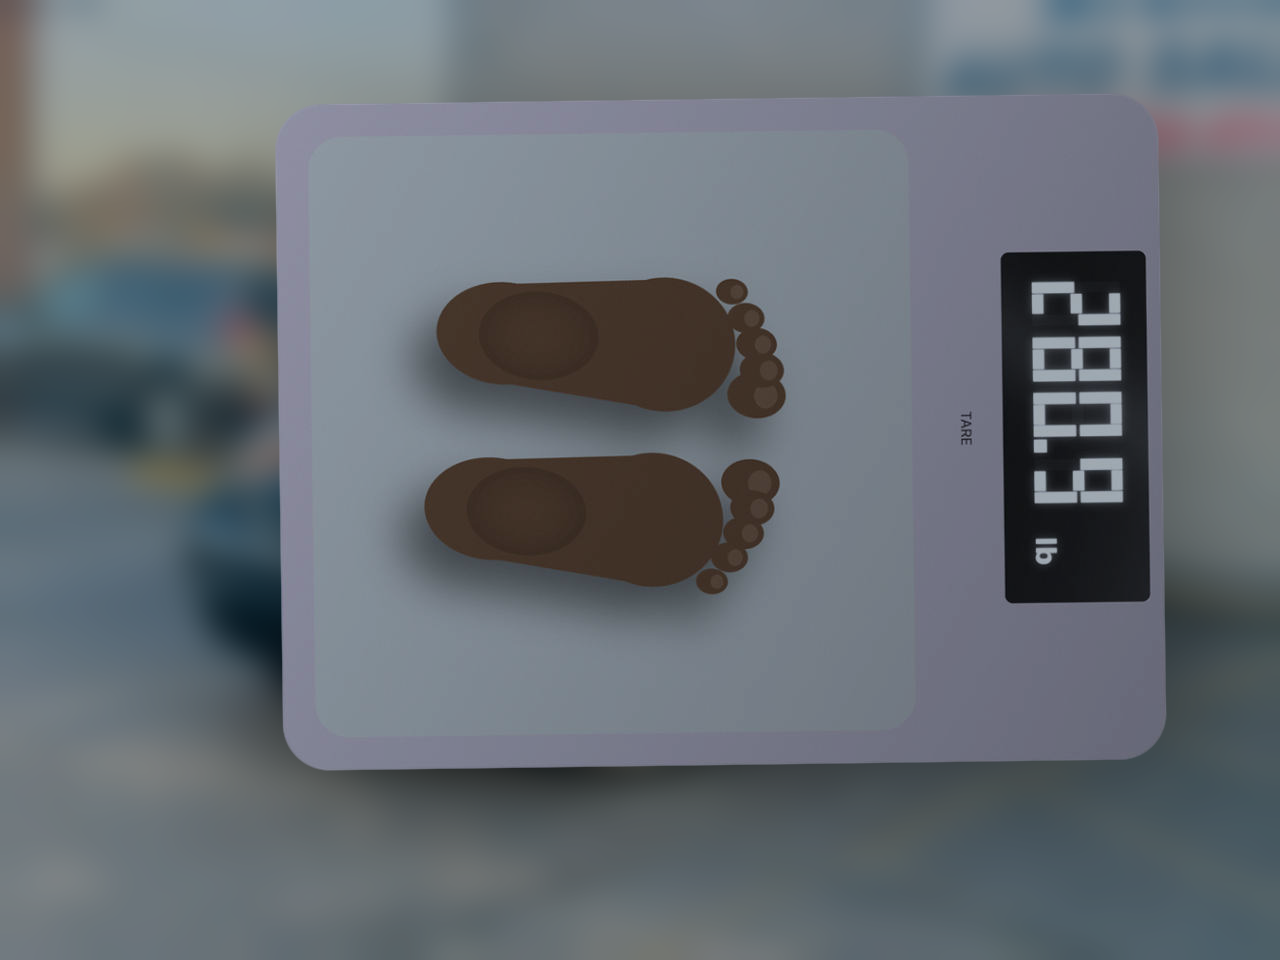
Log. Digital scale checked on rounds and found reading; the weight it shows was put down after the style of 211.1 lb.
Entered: 280.9 lb
